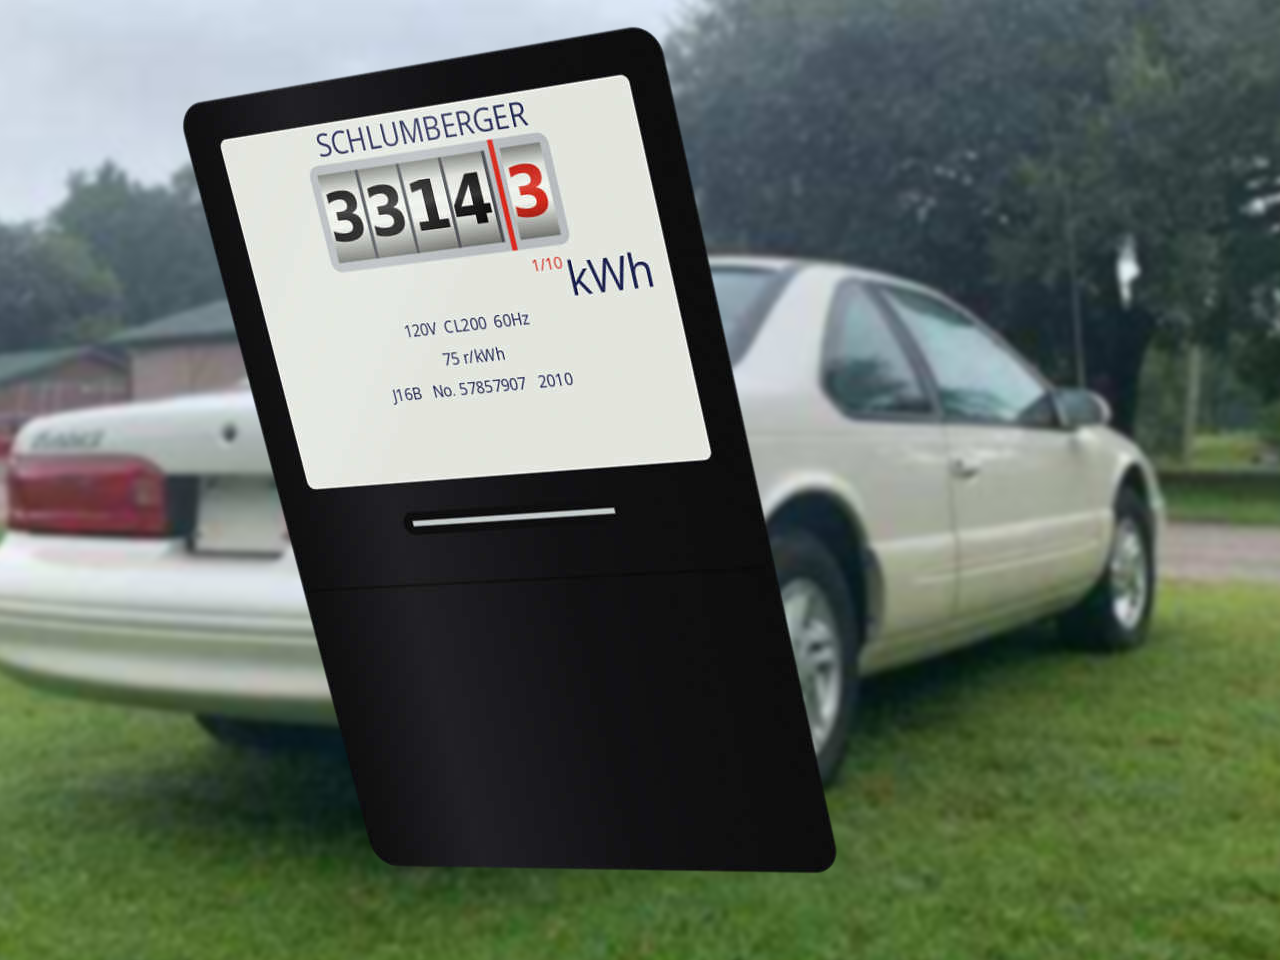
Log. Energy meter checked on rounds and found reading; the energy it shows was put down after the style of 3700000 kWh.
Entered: 3314.3 kWh
